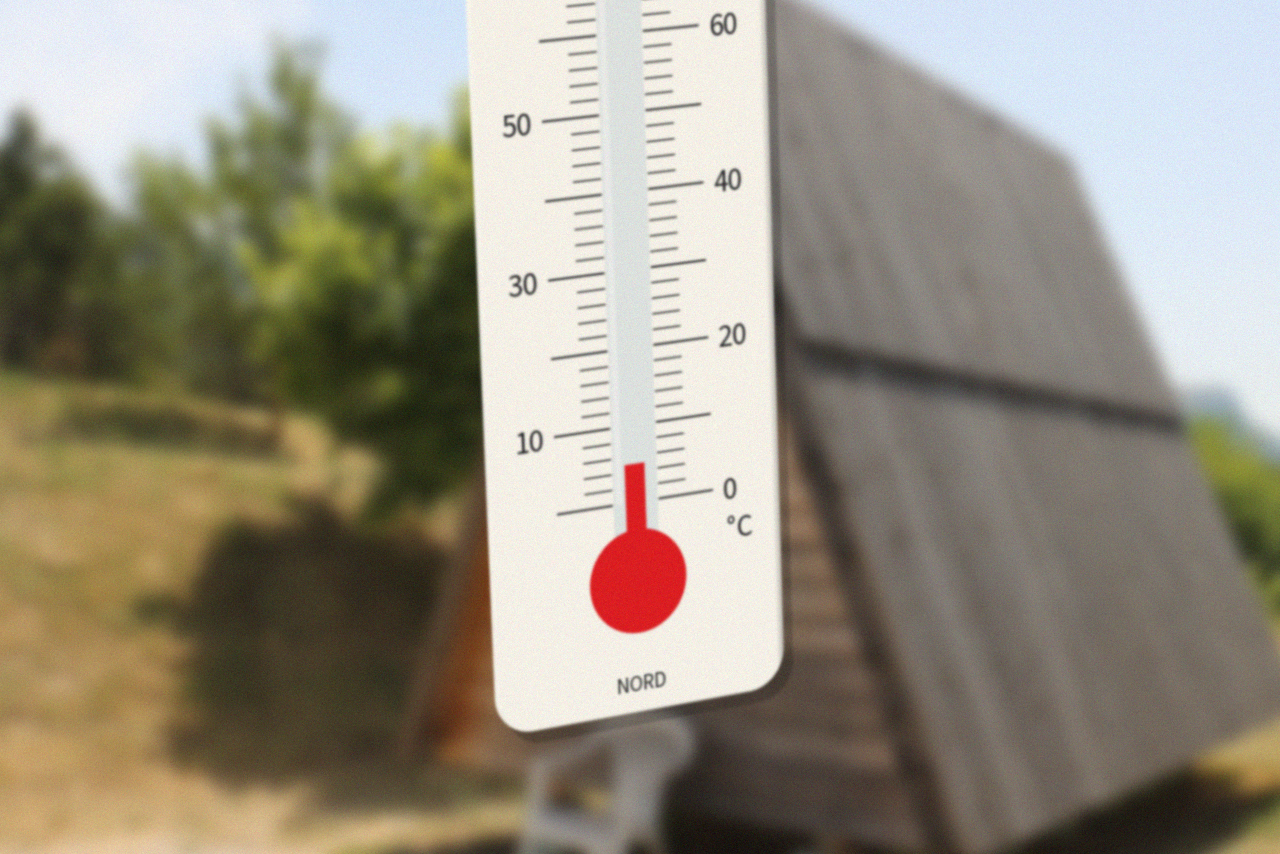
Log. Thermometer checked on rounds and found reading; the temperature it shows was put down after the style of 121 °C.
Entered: 5 °C
